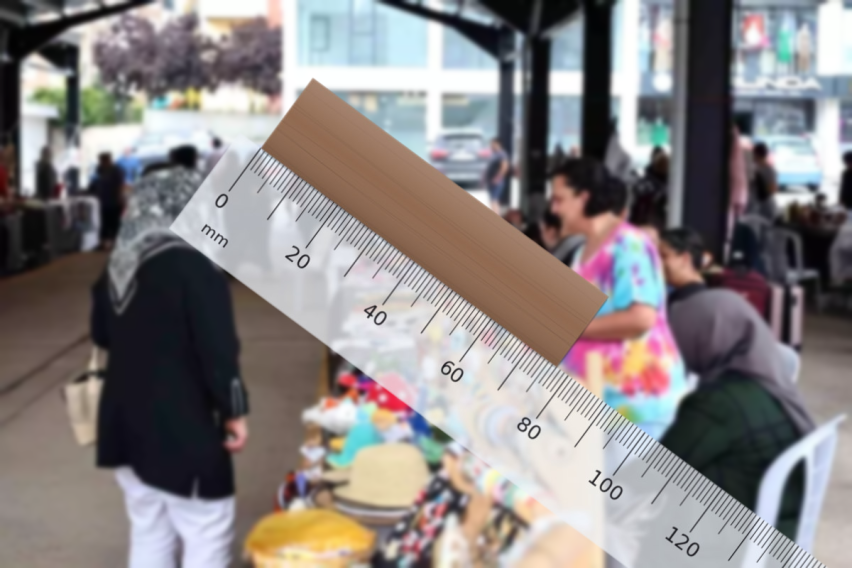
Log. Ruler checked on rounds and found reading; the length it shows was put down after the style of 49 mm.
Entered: 77 mm
